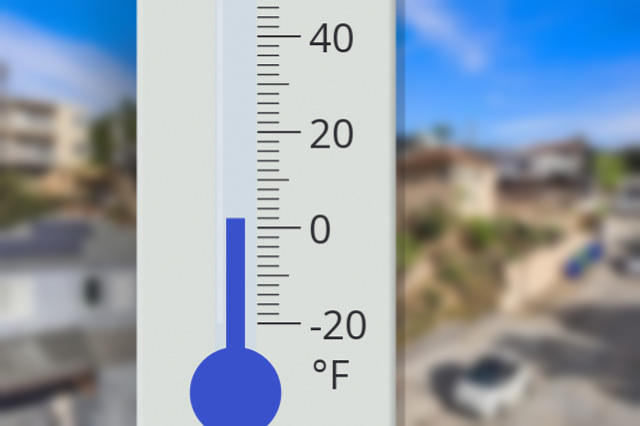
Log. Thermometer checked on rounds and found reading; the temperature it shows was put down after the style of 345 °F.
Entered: 2 °F
